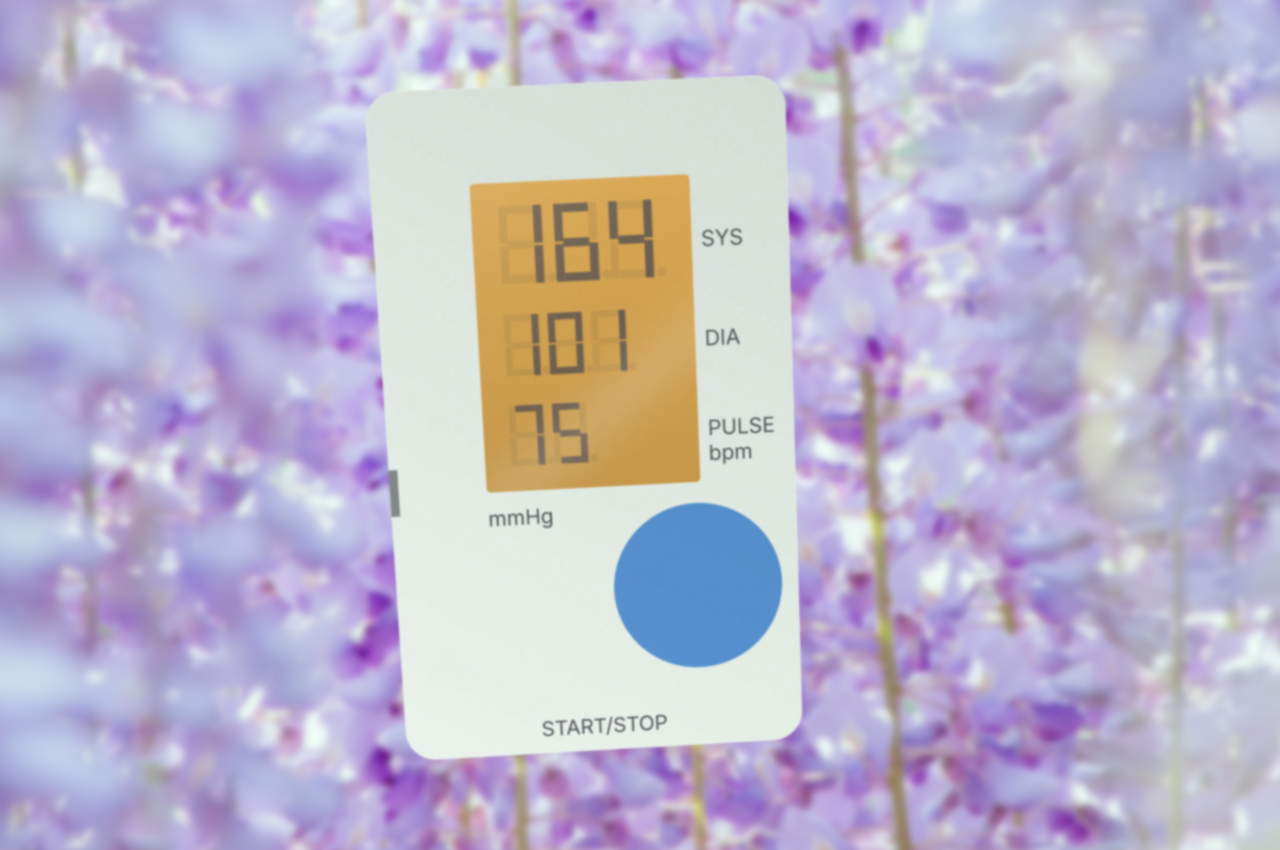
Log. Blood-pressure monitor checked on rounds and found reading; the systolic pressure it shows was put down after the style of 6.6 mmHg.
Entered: 164 mmHg
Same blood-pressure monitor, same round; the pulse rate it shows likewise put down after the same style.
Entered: 75 bpm
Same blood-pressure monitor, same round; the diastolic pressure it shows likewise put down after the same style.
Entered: 101 mmHg
